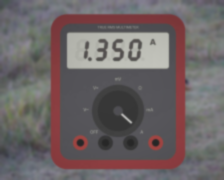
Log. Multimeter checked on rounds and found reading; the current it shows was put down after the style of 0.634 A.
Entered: 1.350 A
